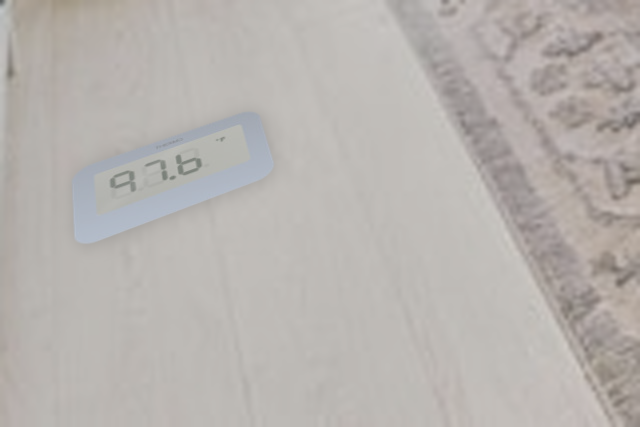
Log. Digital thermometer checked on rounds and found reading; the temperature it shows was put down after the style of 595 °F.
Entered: 97.6 °F
